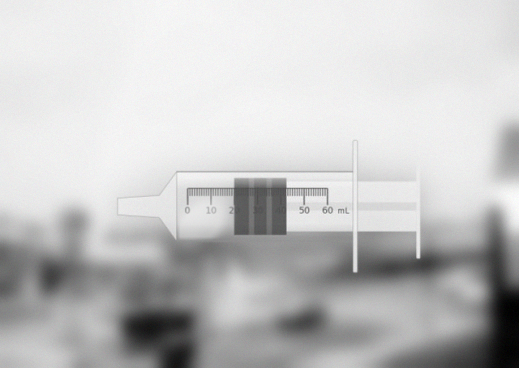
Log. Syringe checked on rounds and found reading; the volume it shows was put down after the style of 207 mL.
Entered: 20 mL
